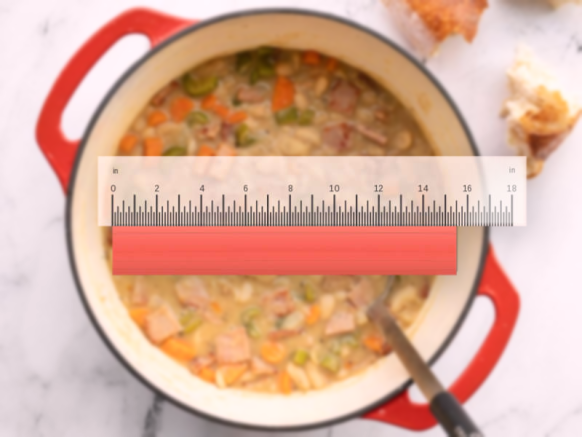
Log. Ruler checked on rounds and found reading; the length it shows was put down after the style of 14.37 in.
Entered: 15.5 in
